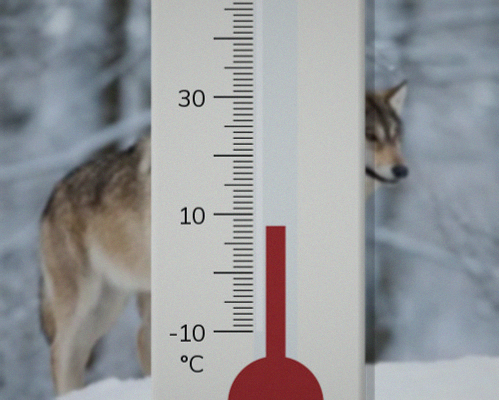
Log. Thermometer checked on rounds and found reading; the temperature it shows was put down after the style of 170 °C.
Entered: 8 °C
